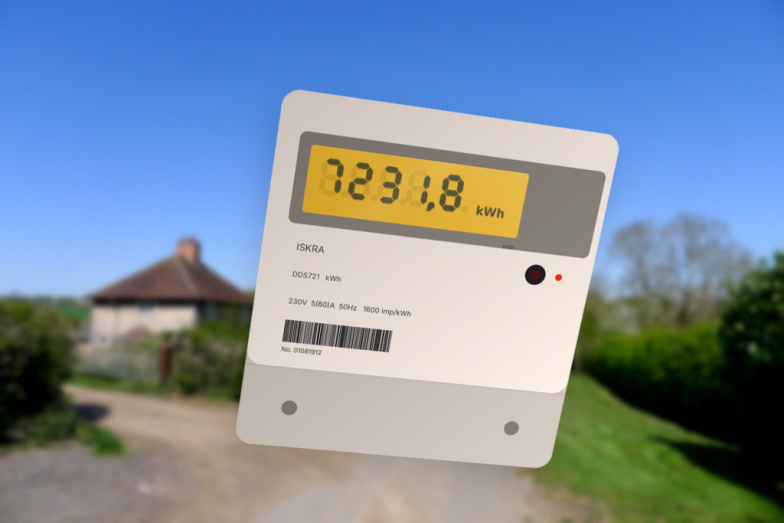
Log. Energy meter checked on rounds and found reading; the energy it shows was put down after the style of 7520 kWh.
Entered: 7231.8 kWh
